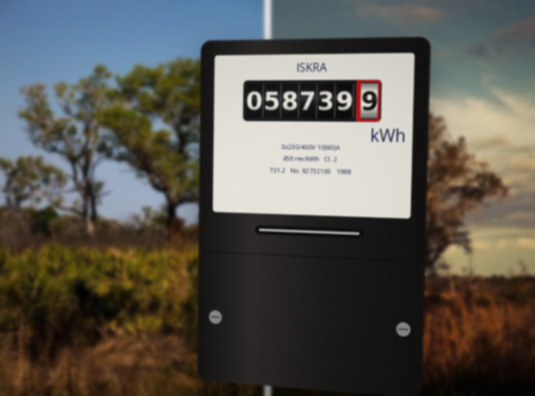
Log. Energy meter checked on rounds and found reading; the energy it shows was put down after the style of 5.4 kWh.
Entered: 58739.9 kWh
